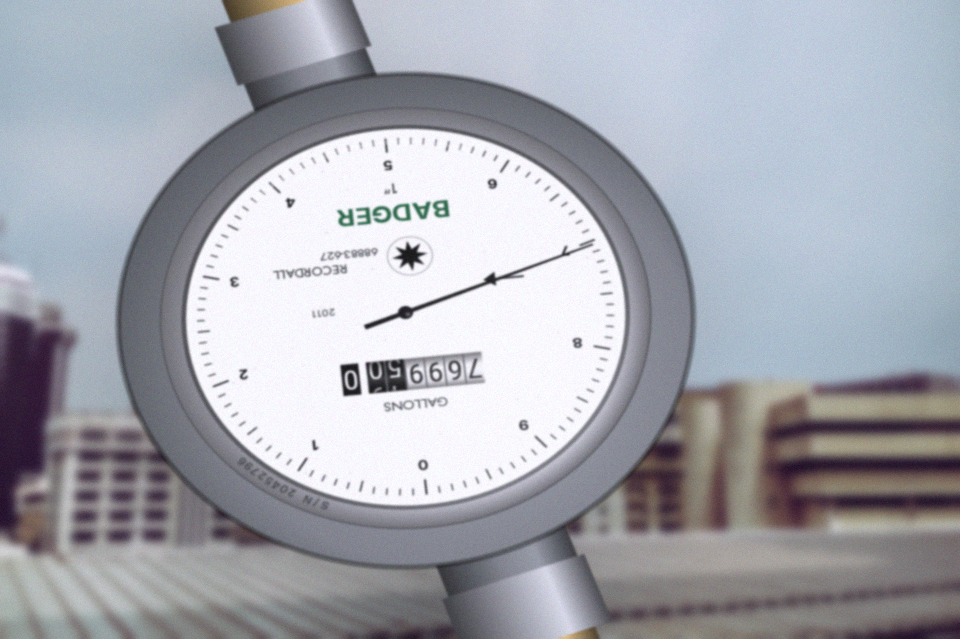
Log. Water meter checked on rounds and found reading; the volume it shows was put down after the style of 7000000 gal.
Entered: 7699497.0 gal
